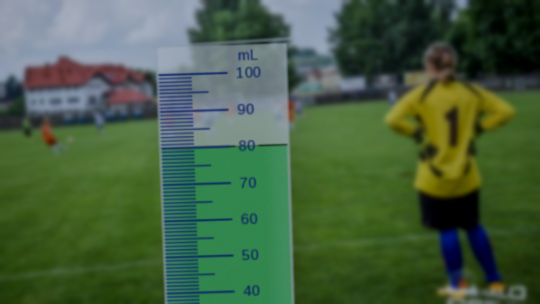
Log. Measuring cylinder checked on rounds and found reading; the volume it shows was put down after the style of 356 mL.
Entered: 80 mL
